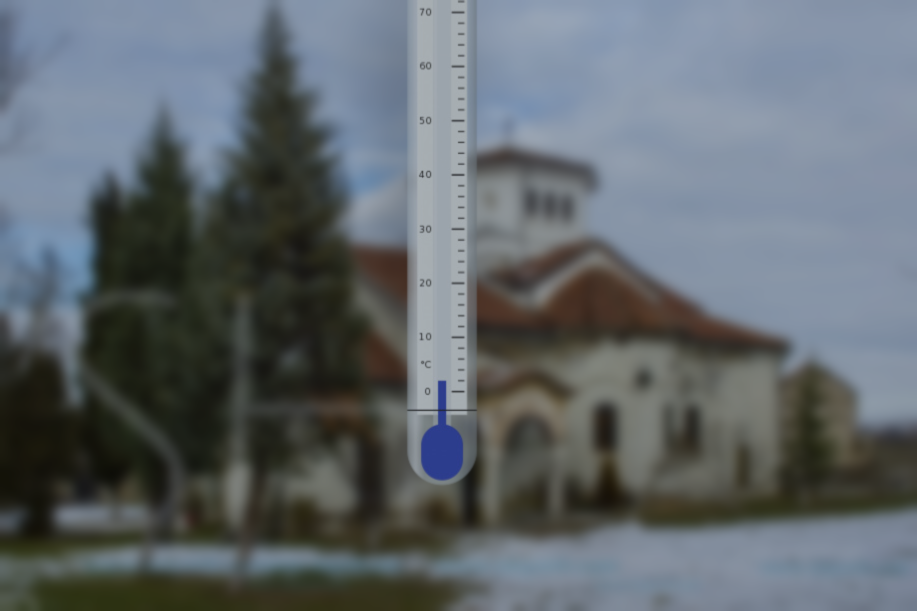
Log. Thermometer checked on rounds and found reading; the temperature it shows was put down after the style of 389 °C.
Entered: 2 °C
